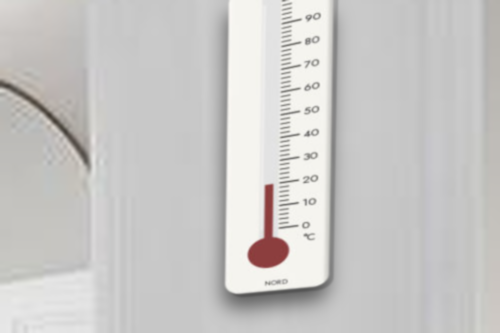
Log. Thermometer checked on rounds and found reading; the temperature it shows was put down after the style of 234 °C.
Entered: 20 °C
